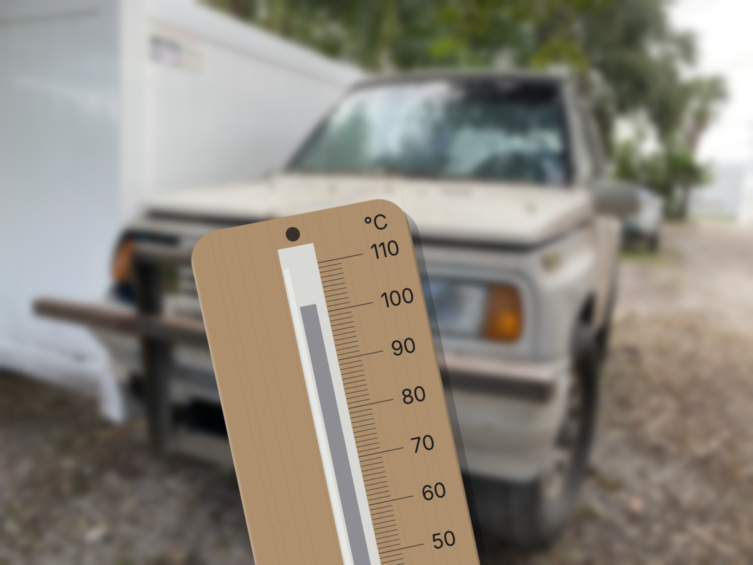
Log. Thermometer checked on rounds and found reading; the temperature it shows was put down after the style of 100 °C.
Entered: 102 °C
